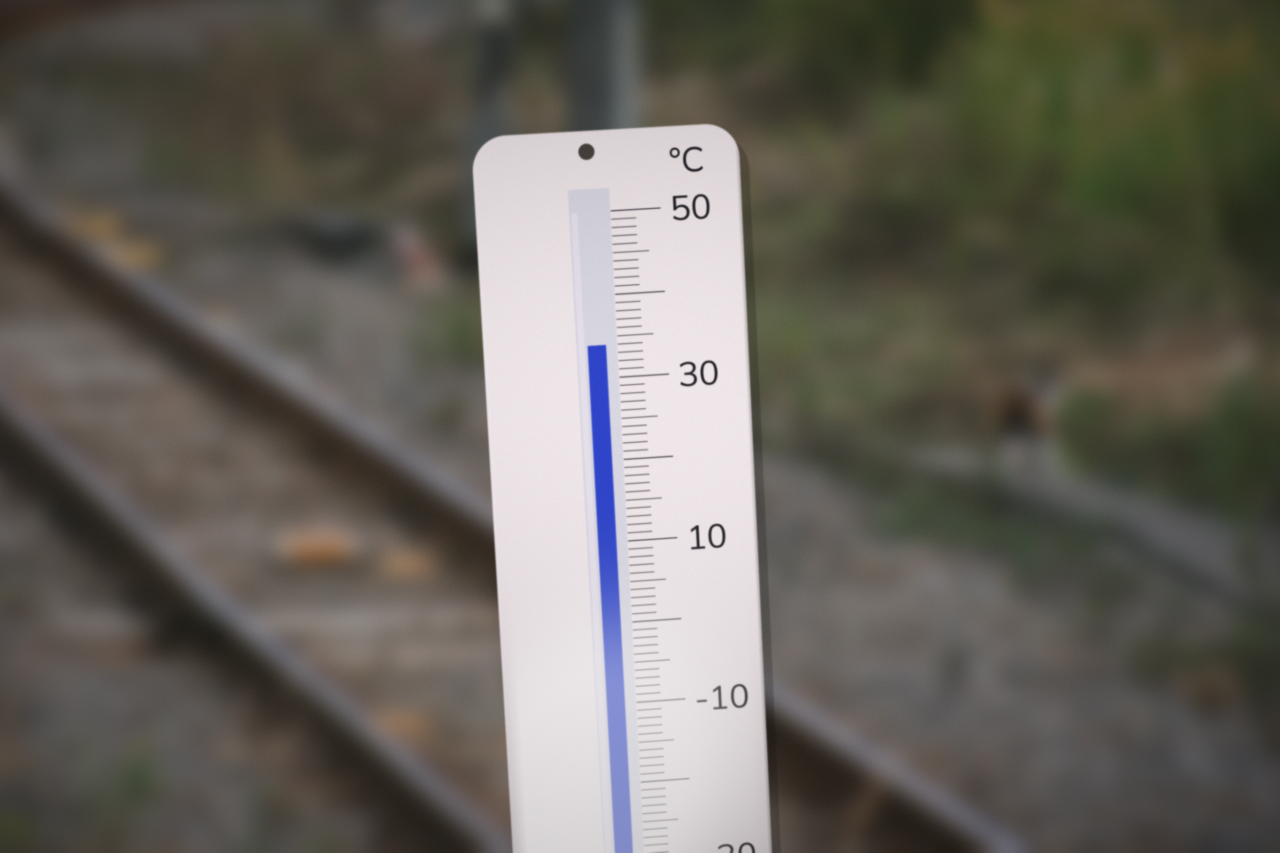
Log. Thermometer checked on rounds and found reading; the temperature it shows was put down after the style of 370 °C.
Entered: 34 °C
